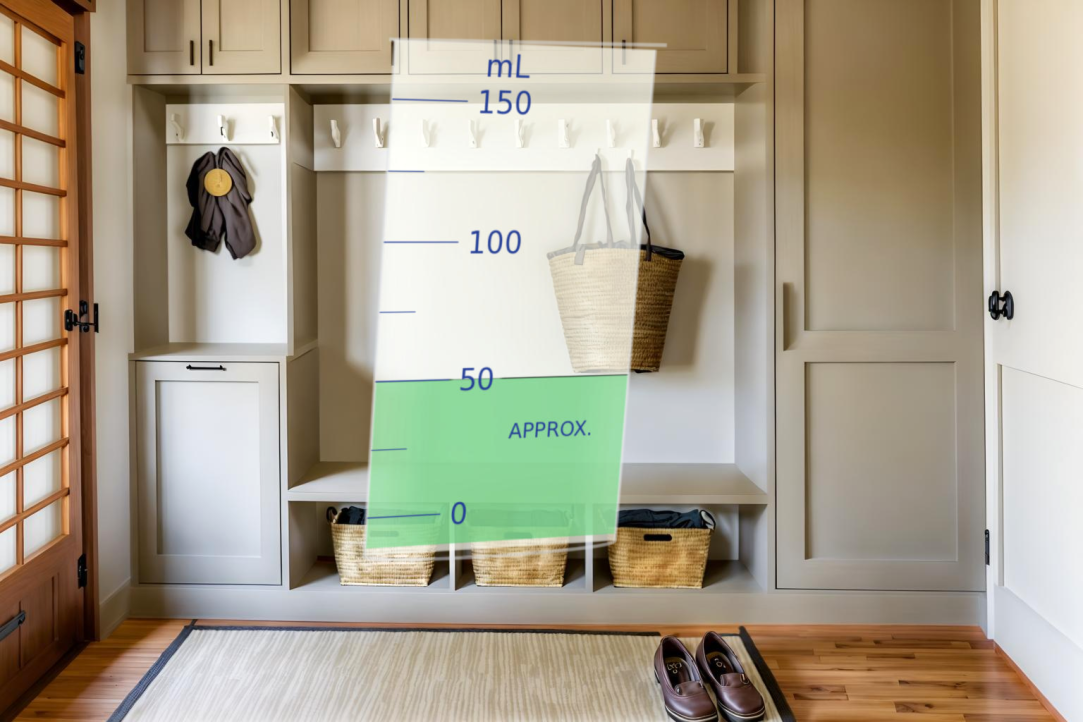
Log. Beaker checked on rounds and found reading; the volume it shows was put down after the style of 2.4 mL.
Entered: 50 mL
